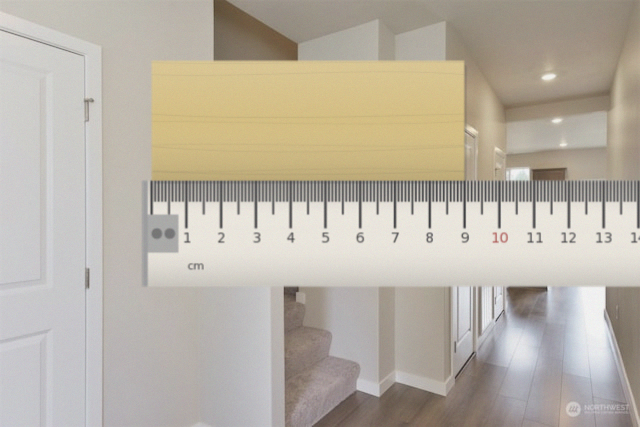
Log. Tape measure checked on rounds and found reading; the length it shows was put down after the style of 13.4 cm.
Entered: 9 cm
